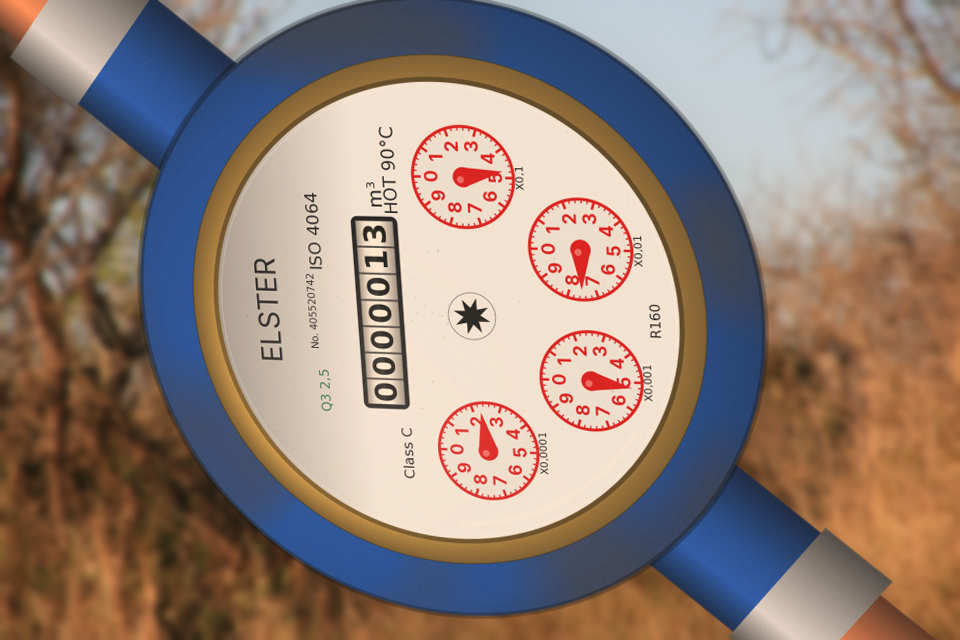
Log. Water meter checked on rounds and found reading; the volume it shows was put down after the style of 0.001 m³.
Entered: 13.4752 m³
